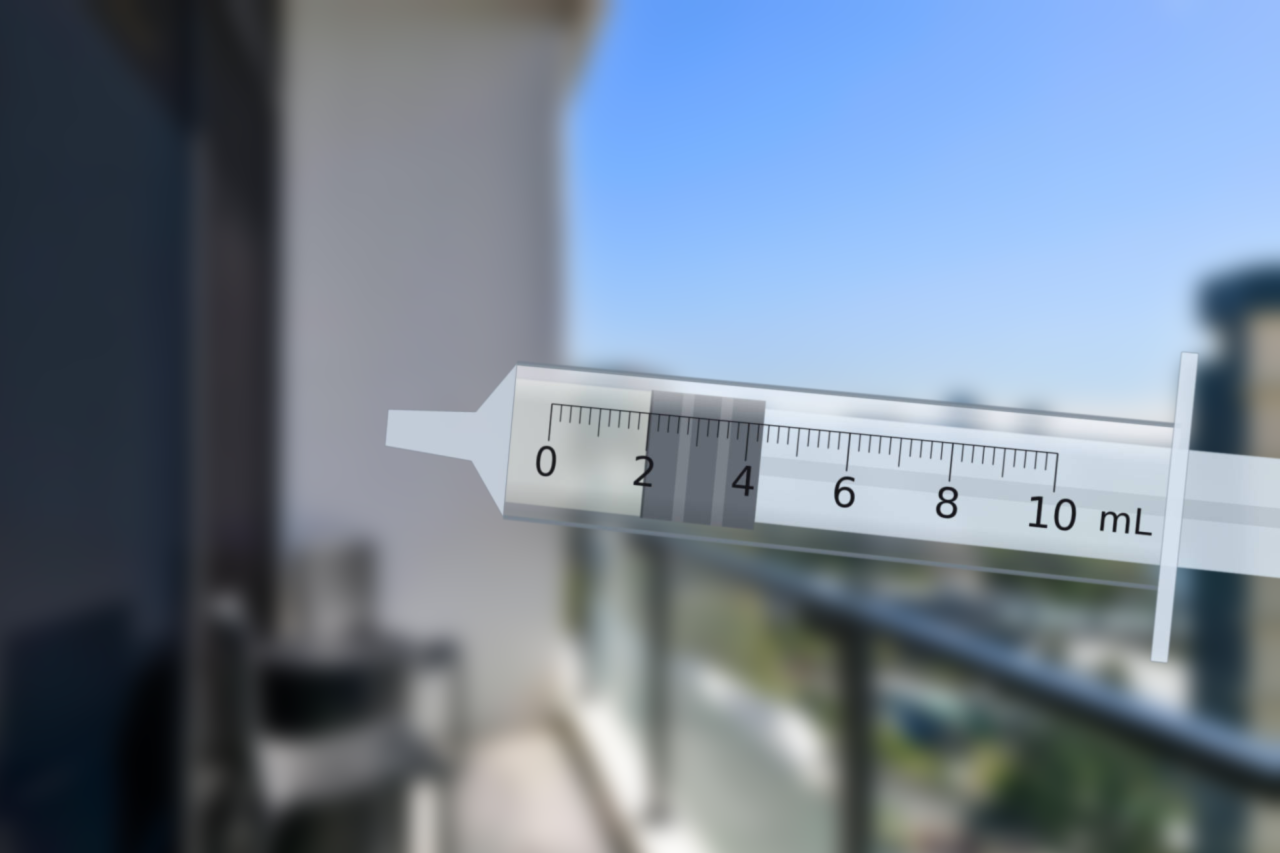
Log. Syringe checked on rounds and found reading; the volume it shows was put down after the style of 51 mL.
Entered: 2 mL
